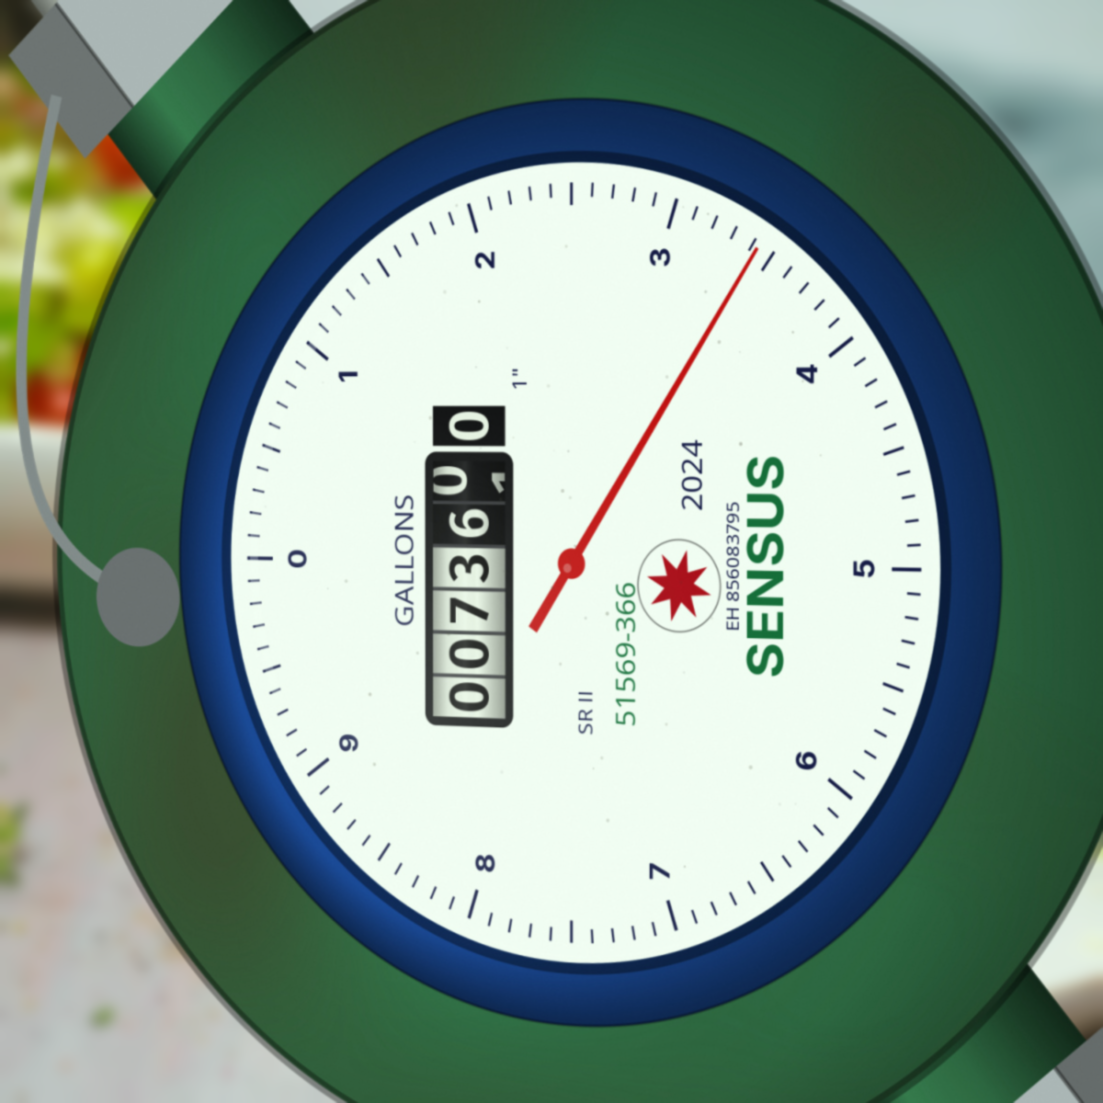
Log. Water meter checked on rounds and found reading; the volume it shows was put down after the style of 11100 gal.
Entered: 73603.4 gal
